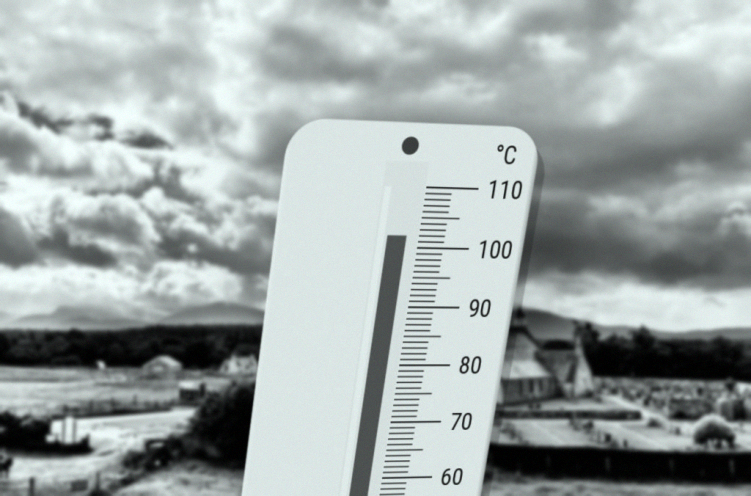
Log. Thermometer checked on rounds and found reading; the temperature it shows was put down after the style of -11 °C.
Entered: 102 °C
